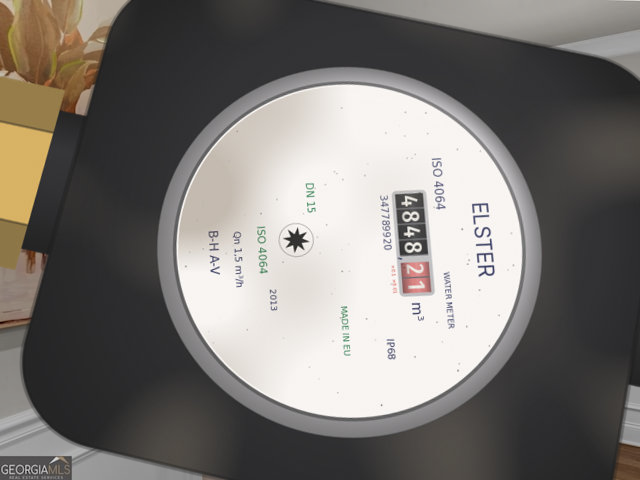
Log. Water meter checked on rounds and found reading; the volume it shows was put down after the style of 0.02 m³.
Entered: 4848.21 m³
